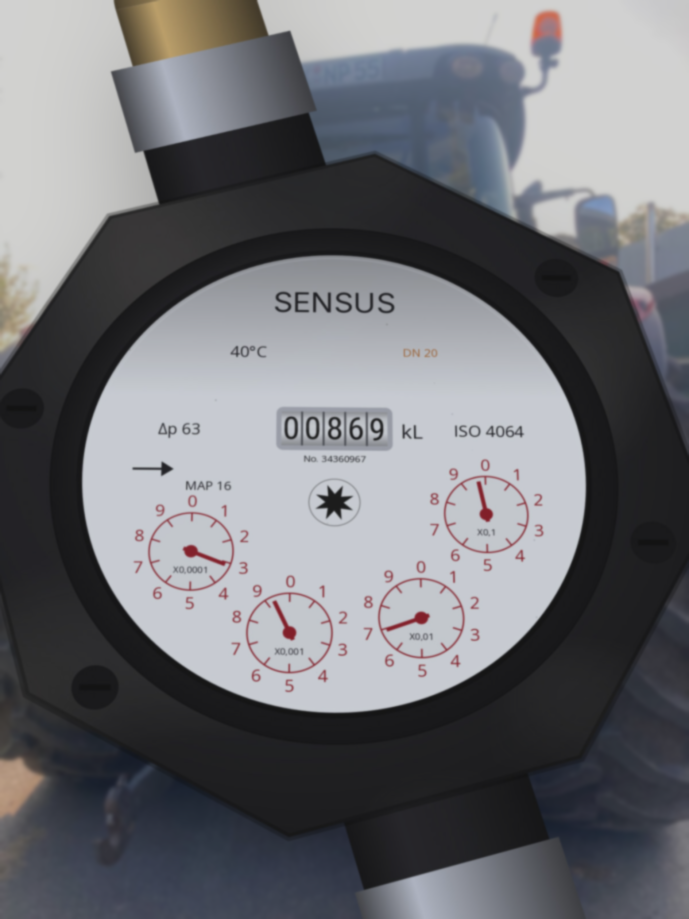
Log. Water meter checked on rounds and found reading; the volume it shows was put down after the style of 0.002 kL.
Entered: 868.9693 kL
